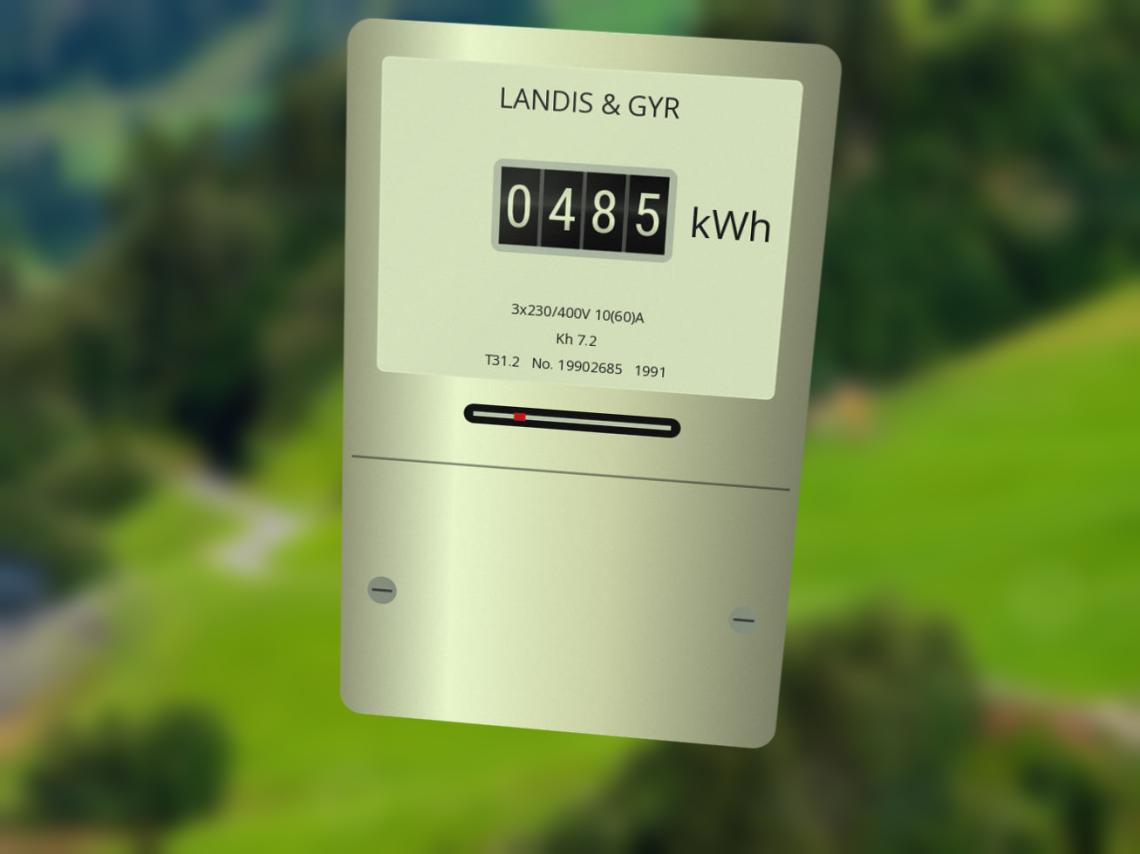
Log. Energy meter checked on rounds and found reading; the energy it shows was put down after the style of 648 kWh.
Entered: 485 kWh
